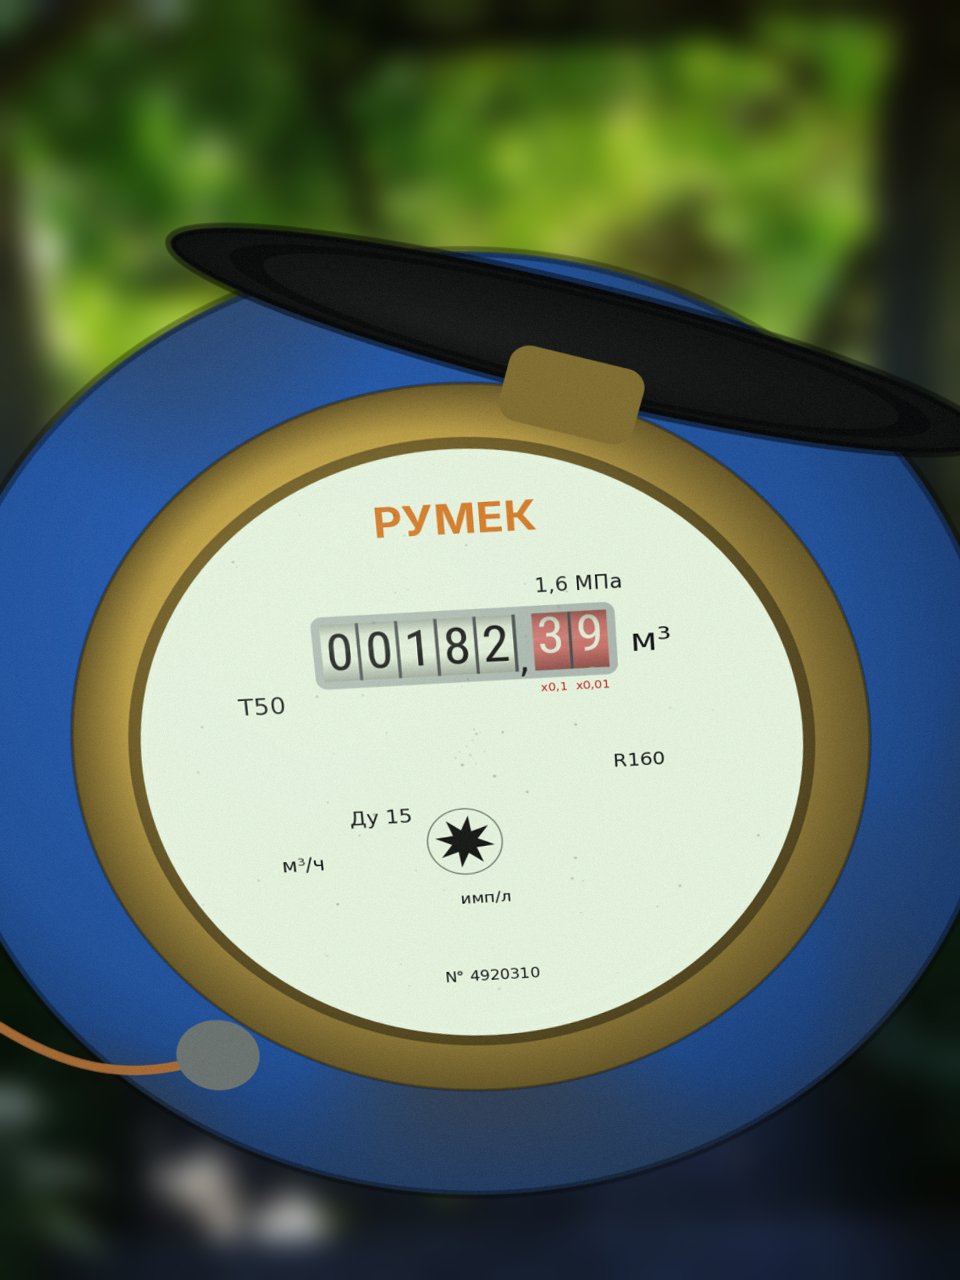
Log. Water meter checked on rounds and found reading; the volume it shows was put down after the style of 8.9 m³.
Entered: 182.39 m³
